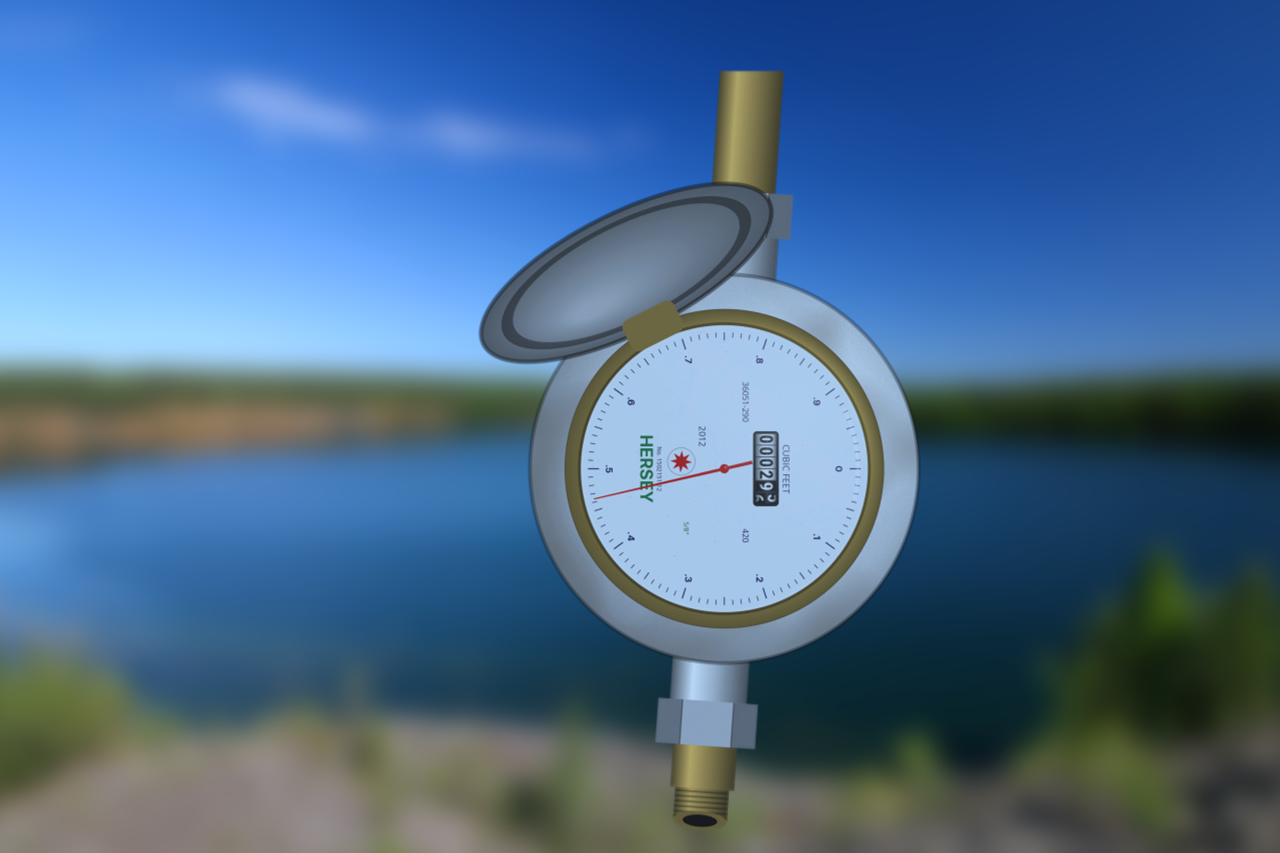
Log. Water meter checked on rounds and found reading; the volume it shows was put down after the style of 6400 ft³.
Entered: 295.46 ft³
